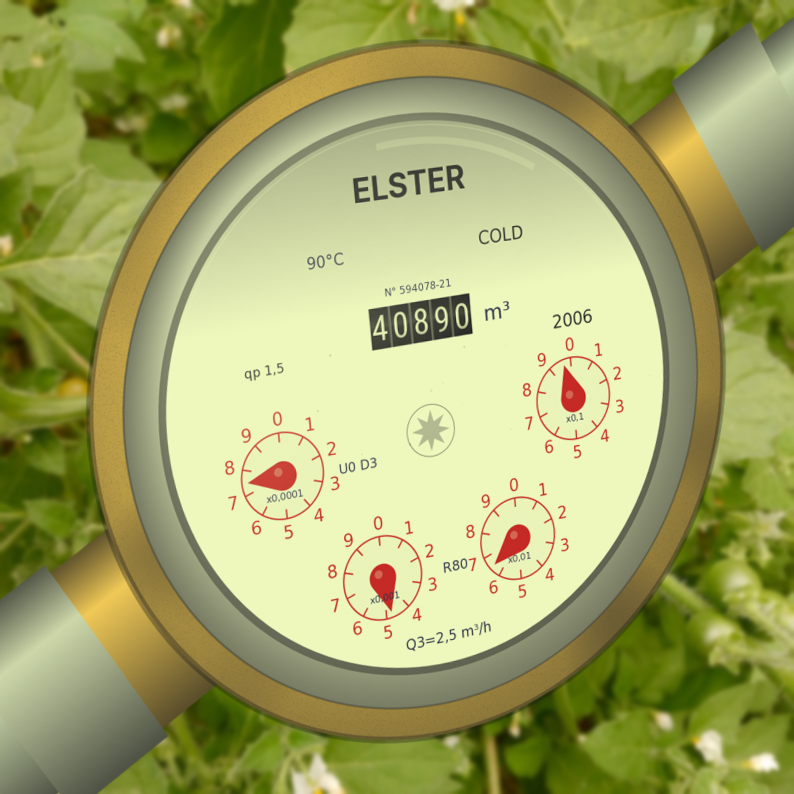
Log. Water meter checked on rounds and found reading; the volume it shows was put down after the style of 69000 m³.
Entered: 40889.9647 m³
